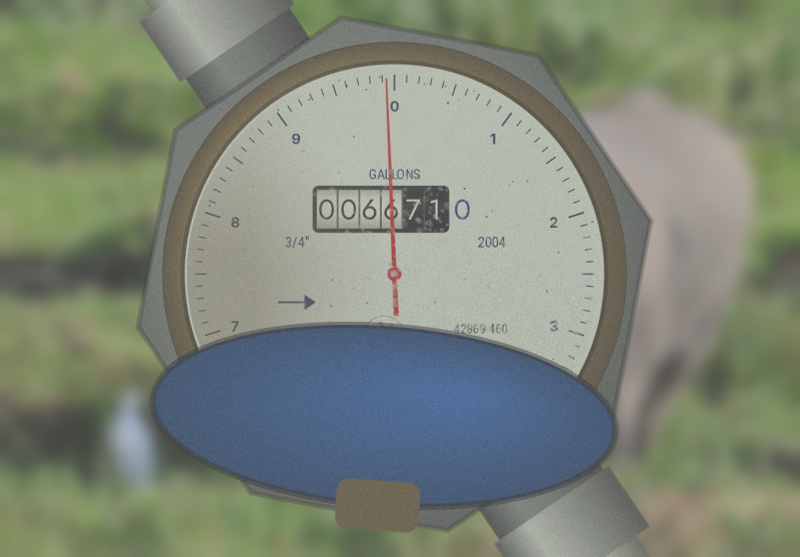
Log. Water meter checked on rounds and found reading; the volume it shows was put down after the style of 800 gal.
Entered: 66709.9 gal
